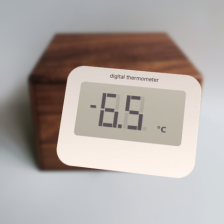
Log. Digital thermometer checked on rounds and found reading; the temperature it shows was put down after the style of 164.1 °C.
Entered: -6.5 °C
